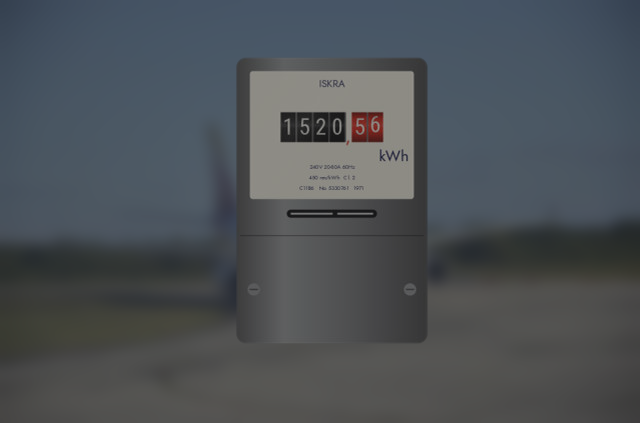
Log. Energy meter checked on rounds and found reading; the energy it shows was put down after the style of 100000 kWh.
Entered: 1520.56 kWh
